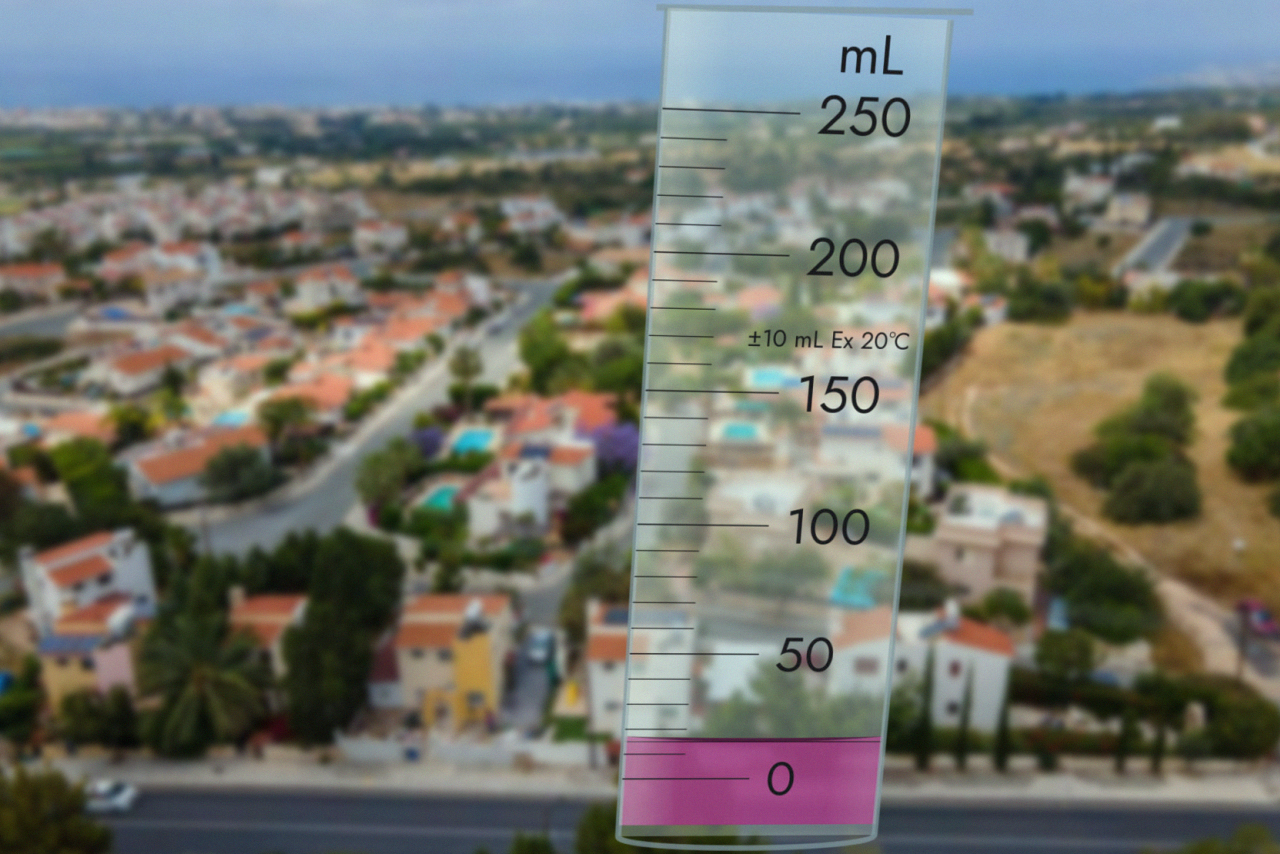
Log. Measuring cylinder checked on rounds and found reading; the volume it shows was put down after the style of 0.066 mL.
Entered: 15 mL
